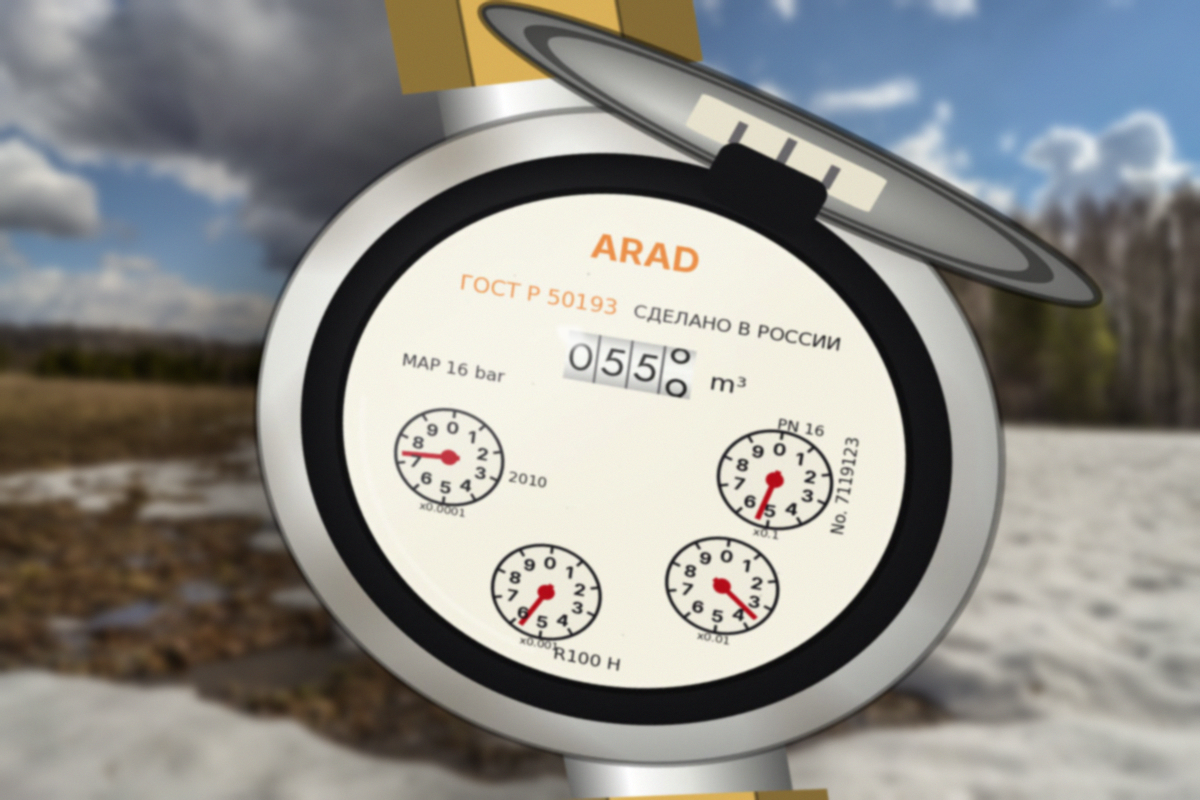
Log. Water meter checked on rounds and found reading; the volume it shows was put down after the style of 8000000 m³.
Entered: 558.5357 m³
